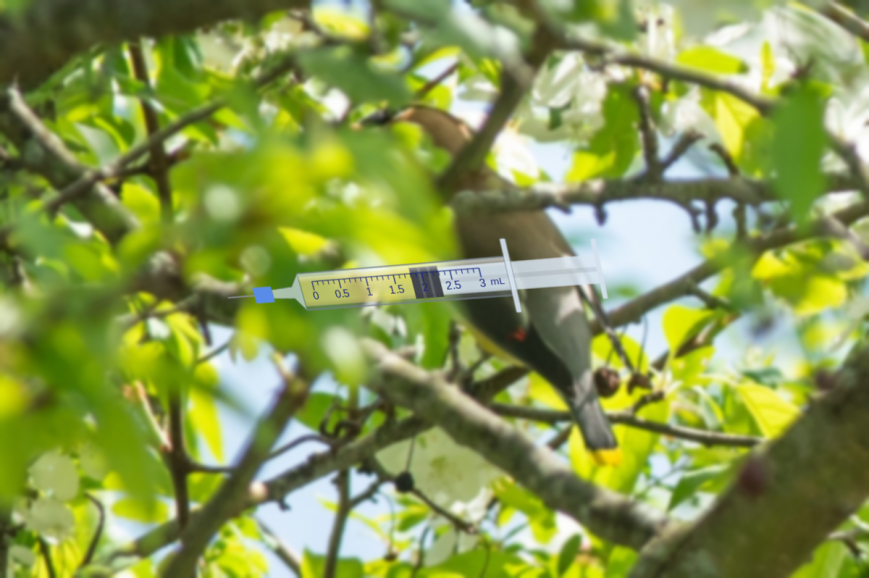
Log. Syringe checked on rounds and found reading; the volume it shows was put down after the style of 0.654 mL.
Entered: 1.8 mL
